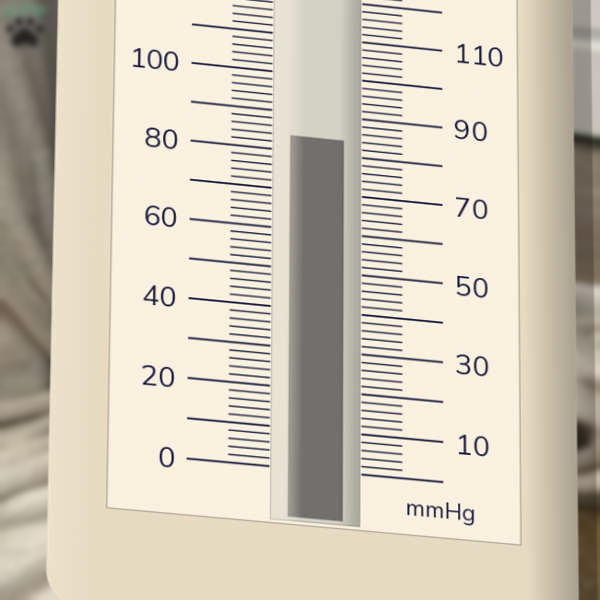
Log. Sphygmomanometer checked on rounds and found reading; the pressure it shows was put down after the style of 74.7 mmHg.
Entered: 84 mmHg
